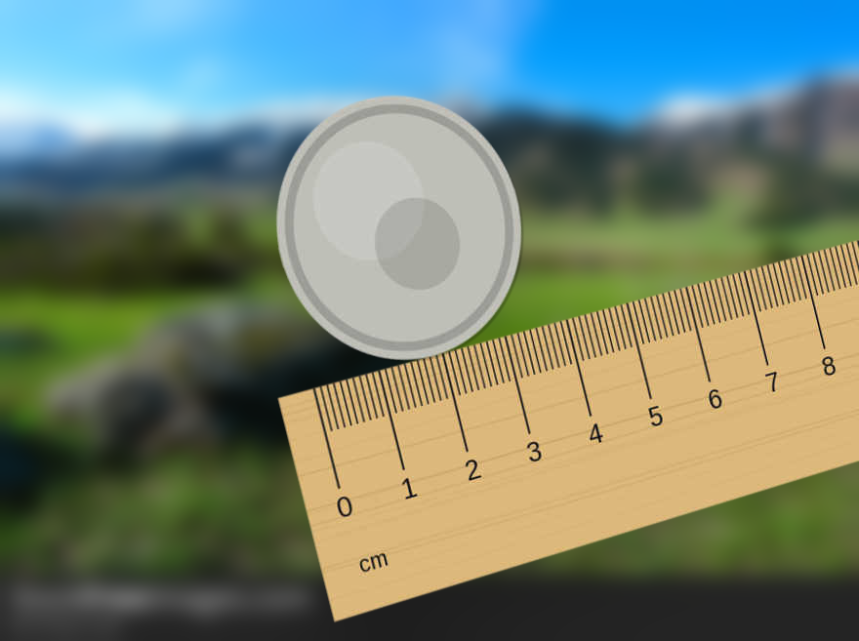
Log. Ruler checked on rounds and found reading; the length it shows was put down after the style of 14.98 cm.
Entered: 3.7 cm
